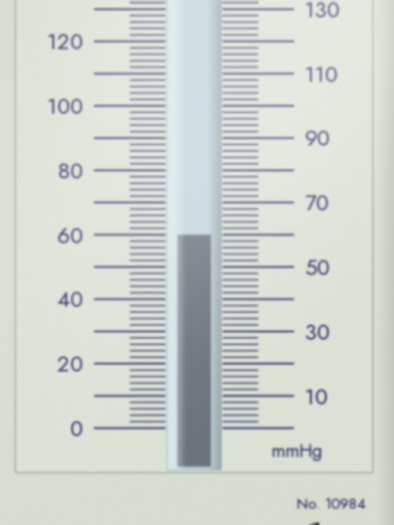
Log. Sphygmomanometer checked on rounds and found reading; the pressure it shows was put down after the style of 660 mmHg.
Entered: 60 mmHg
